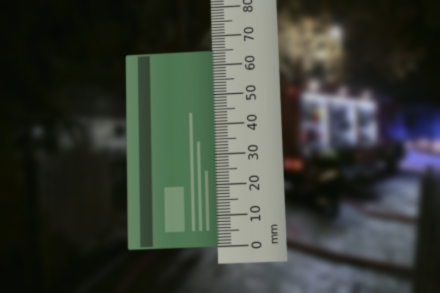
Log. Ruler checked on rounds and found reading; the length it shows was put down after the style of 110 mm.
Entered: 65 mm
